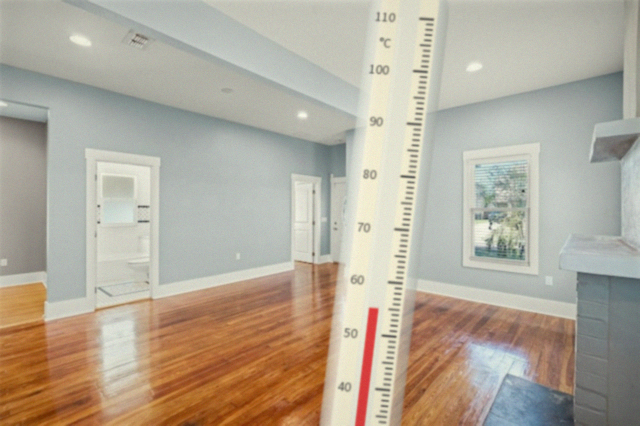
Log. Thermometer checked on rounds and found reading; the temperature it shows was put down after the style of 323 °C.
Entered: 55 °C
